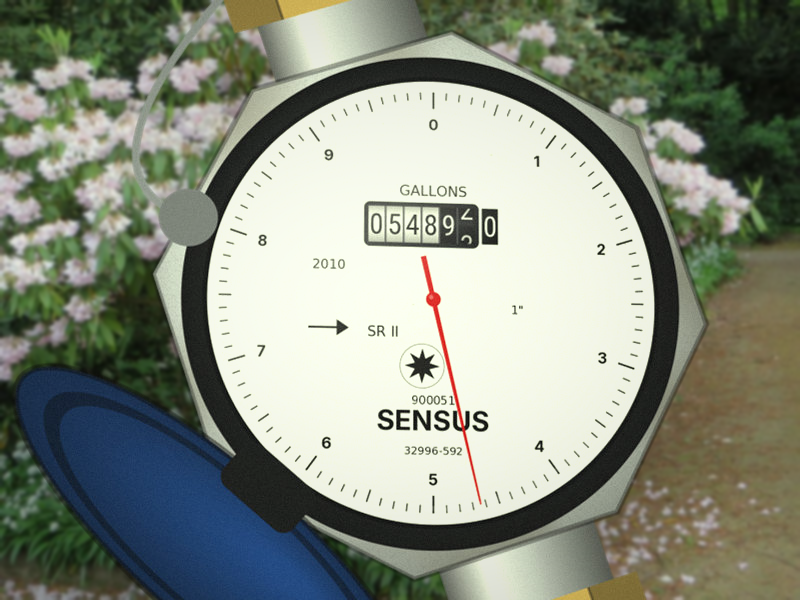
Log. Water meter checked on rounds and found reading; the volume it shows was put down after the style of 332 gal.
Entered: 548924.6 gal
